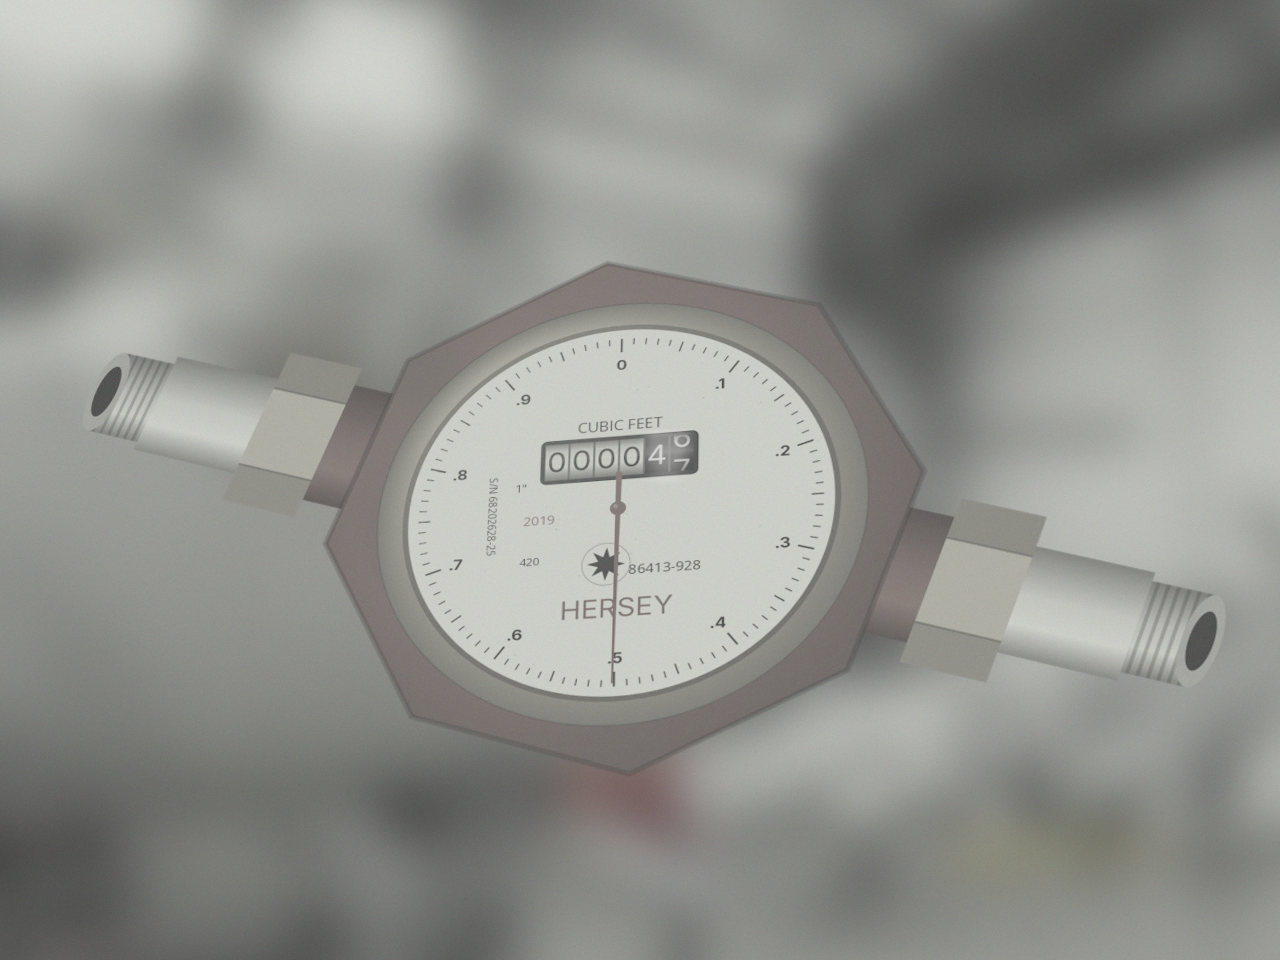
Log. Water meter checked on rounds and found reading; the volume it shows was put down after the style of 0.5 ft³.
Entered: 46.50 ft³
